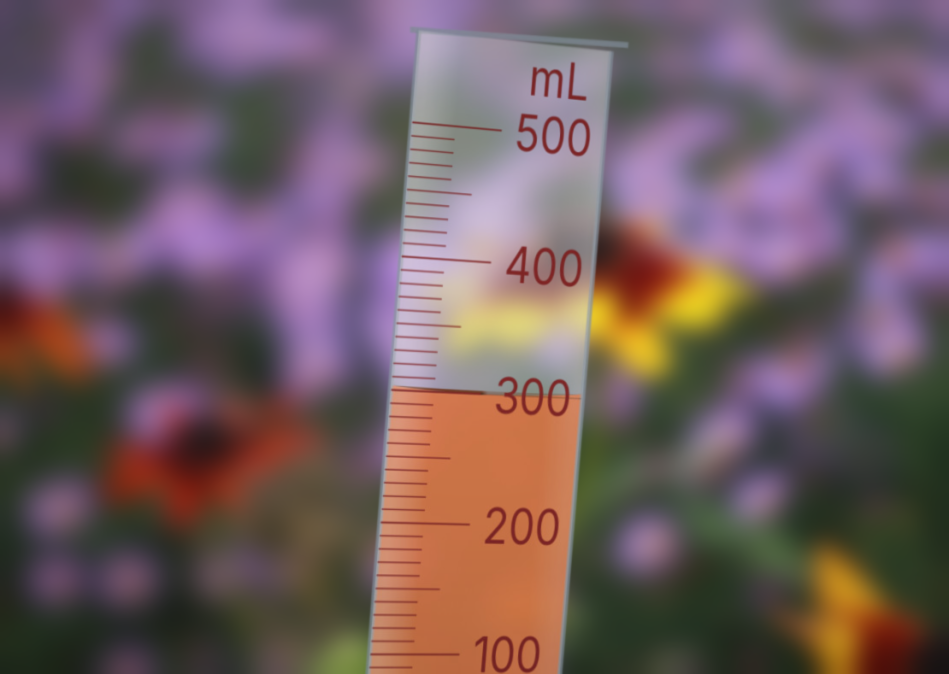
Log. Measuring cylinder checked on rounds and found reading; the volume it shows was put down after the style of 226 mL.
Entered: 300 mL
